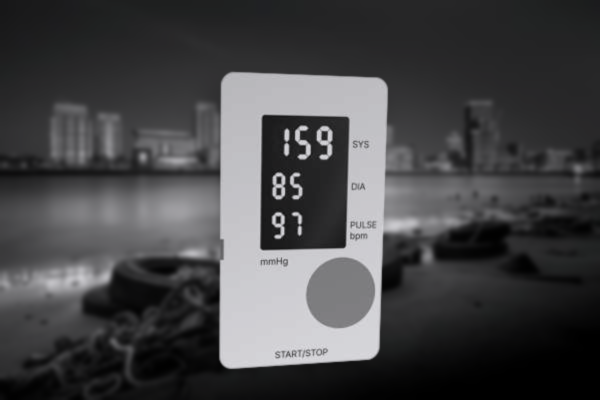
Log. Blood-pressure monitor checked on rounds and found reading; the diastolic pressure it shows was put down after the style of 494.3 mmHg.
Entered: 85 mmHg
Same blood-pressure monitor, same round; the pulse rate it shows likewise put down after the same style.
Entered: 97 bpm
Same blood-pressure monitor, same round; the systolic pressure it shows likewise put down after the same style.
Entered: 159 mmHg
